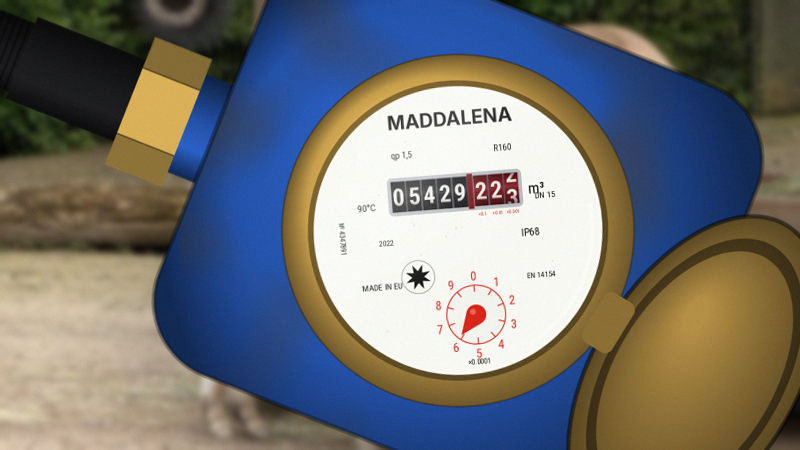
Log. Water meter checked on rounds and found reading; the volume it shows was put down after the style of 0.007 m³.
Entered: 5429.2226 m³
